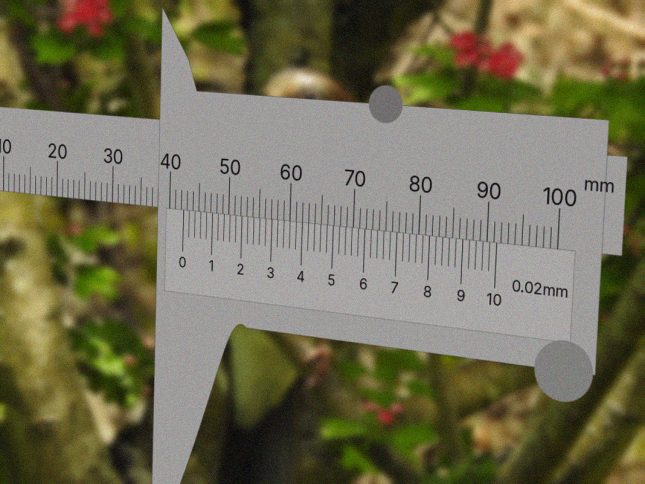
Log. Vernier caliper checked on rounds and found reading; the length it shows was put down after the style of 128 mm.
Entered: 42.4 mm
